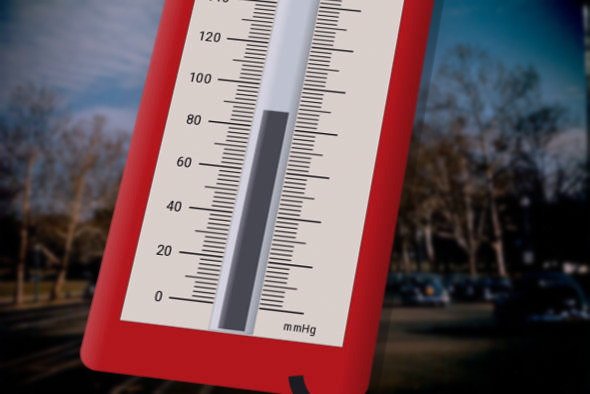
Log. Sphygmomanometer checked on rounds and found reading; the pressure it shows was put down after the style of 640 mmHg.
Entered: 88 mmHg
